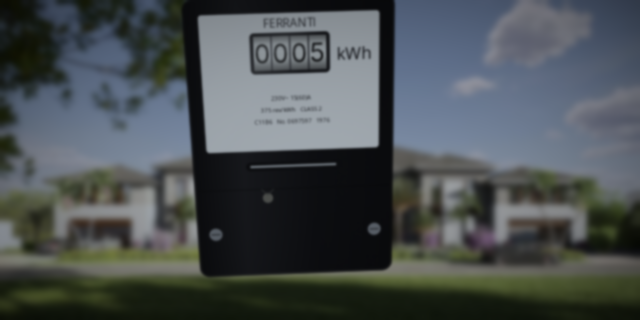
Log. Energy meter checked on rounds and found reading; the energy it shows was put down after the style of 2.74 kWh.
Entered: 5 kWh
